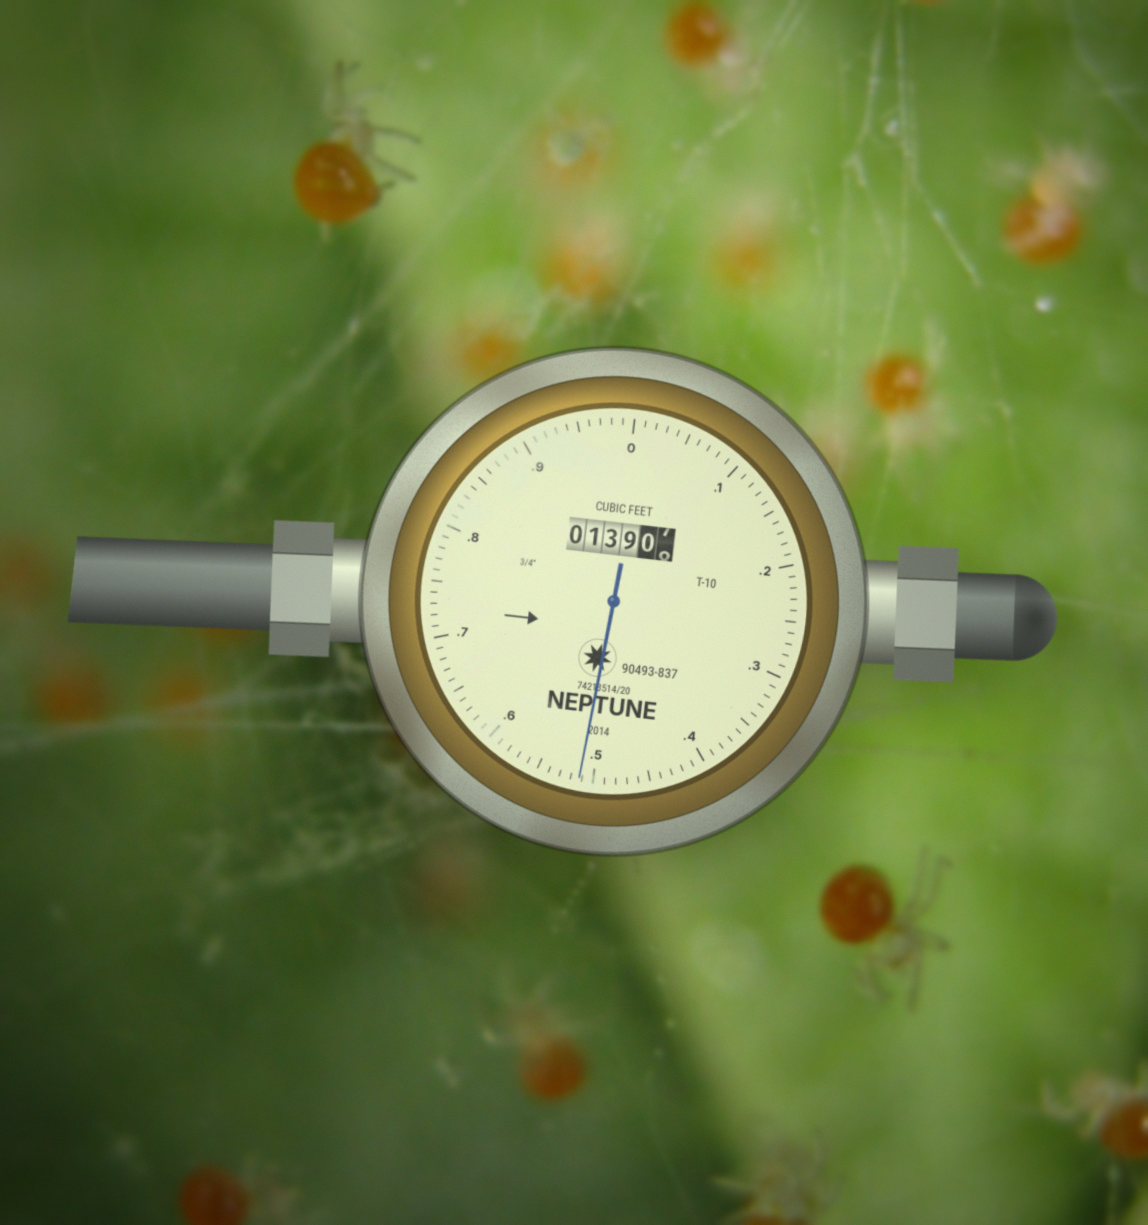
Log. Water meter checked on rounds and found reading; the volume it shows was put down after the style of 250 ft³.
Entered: 13907.51 ft³
